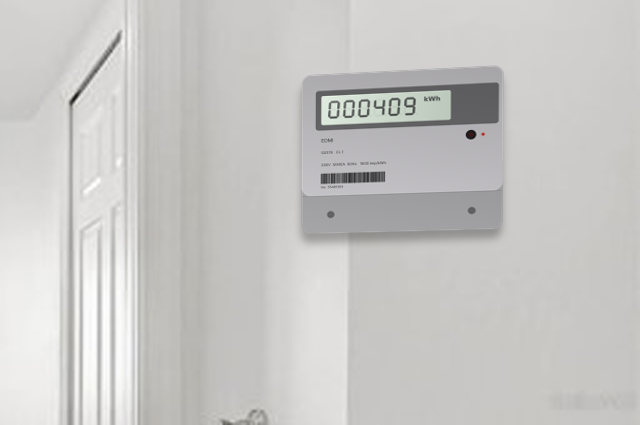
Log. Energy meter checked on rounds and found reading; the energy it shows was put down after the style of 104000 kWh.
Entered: 409 kWh
